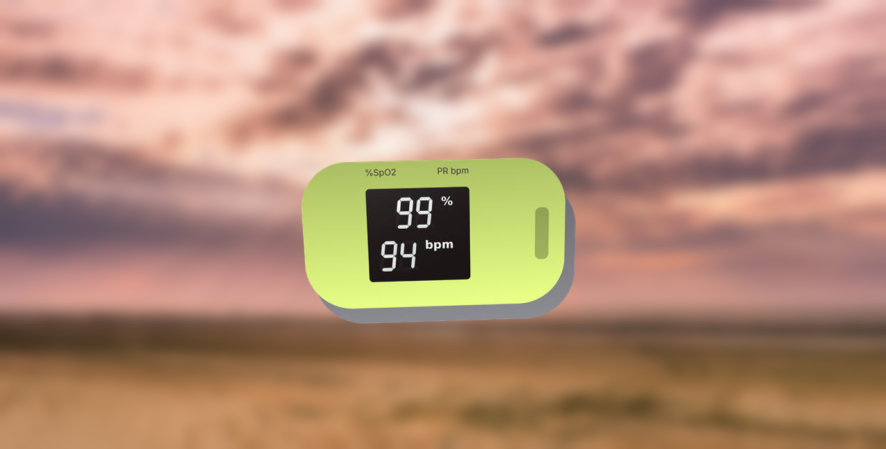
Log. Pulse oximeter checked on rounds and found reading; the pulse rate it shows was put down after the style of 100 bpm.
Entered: 94 bpm
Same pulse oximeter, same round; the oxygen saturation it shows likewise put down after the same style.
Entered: 99 %
